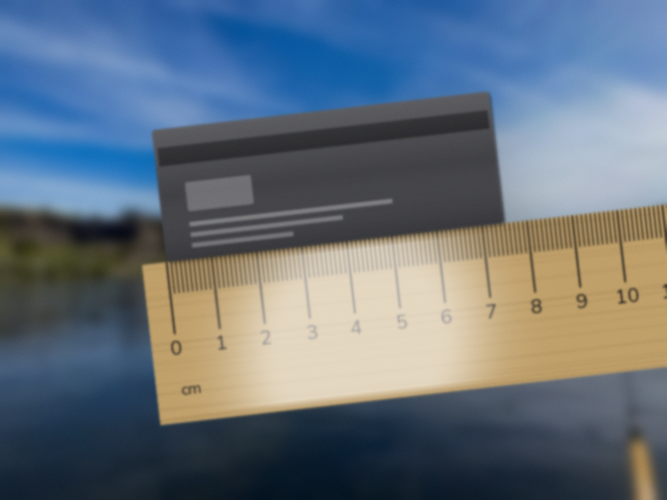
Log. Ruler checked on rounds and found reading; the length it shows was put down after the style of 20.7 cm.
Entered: 7.5 cm
